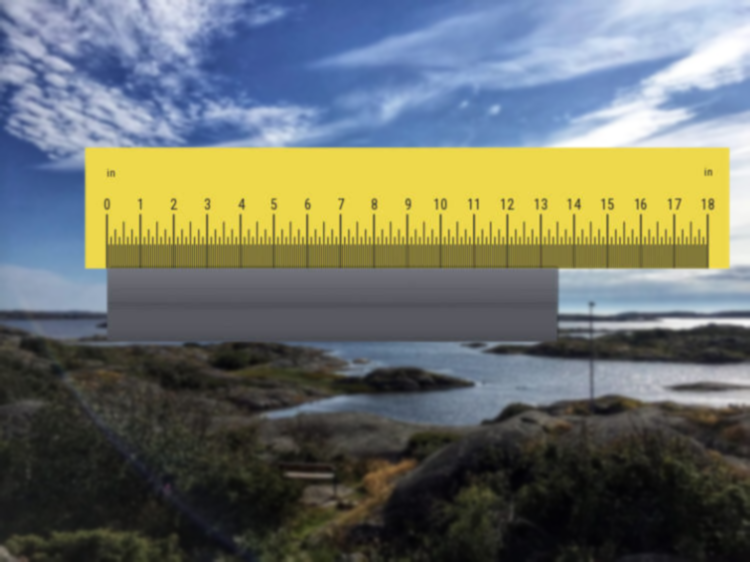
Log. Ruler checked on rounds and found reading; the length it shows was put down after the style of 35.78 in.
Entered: 13.5 in
